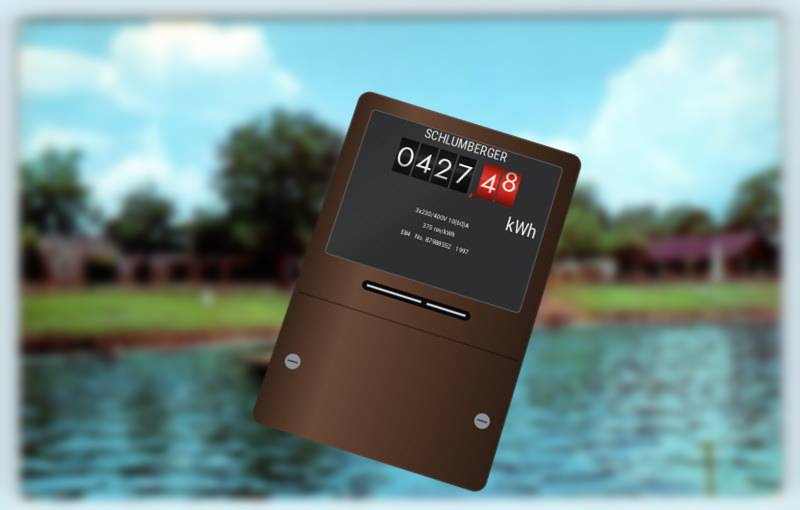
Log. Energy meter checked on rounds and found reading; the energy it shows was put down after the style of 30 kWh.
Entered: 427.48 kWh
